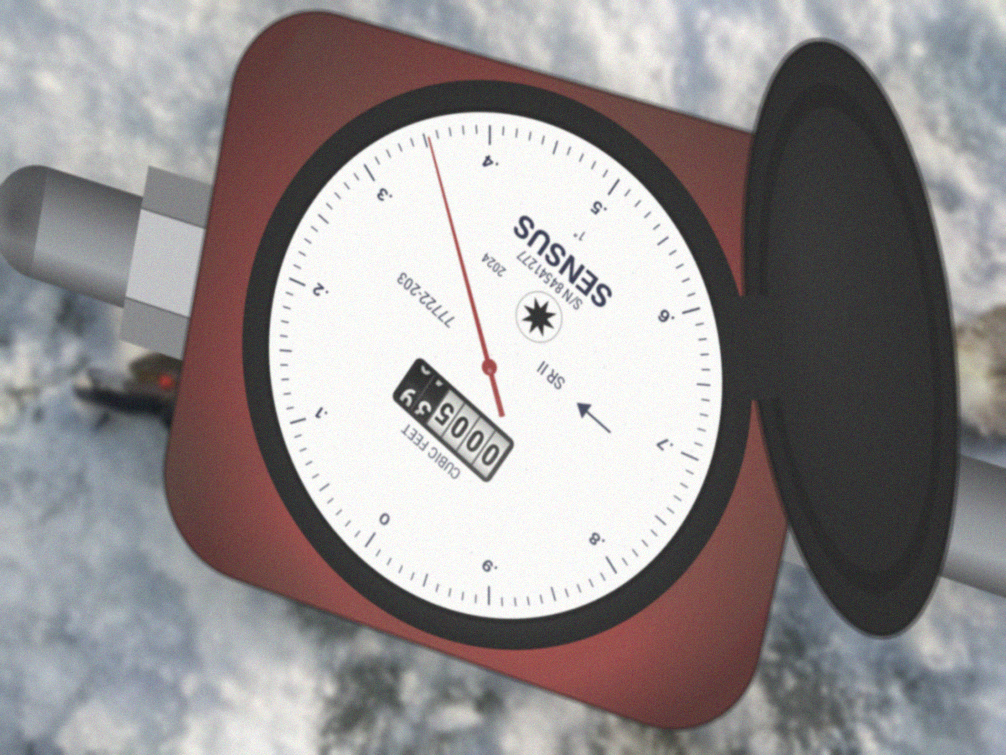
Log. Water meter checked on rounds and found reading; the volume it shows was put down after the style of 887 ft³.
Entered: 539.35 ft³
